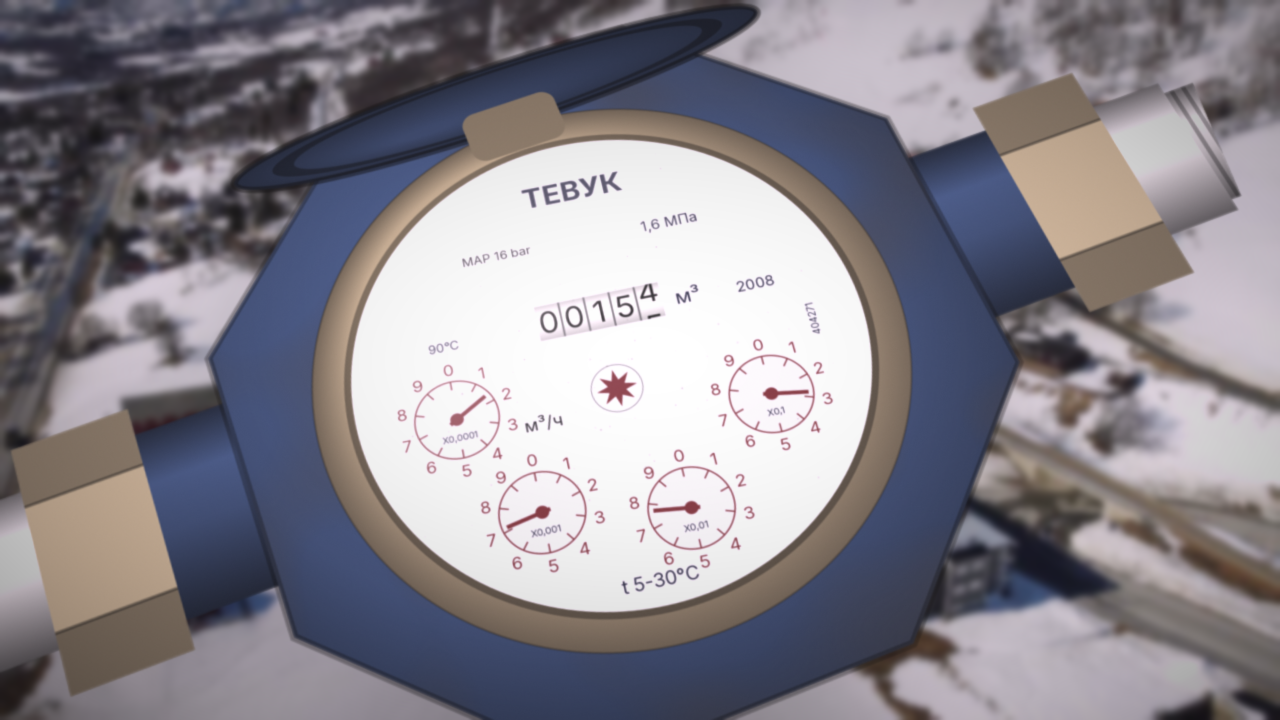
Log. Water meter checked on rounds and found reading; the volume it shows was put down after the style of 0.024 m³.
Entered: 154.2771 m³
